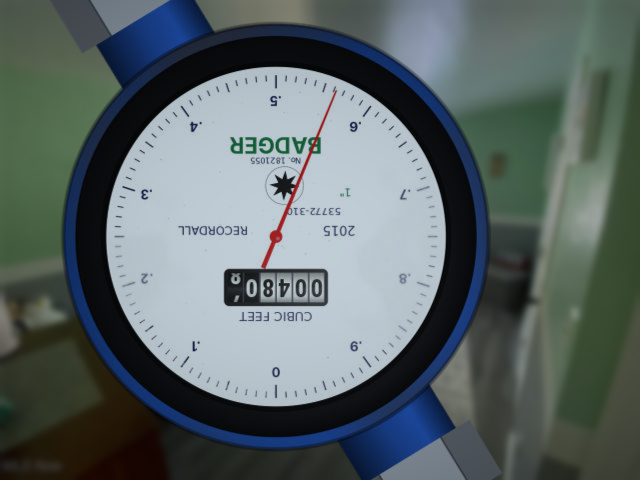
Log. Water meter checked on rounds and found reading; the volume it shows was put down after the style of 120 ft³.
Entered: 4807.56 ft³
